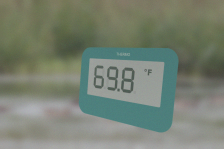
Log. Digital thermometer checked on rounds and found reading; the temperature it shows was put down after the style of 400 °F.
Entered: 69.8 °F
